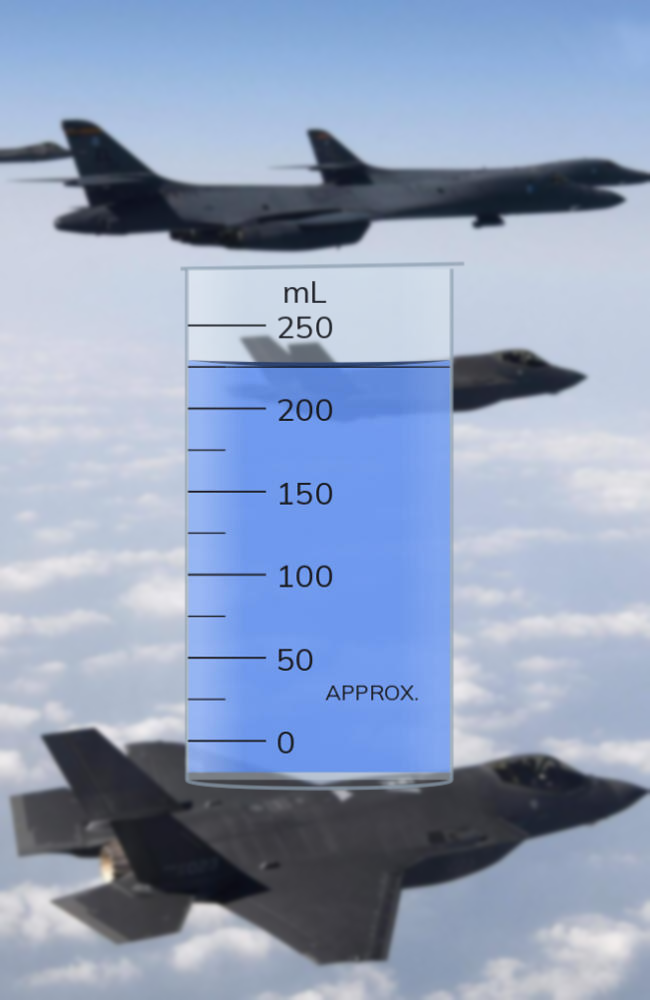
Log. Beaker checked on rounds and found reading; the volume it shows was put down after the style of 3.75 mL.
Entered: 225 mL
